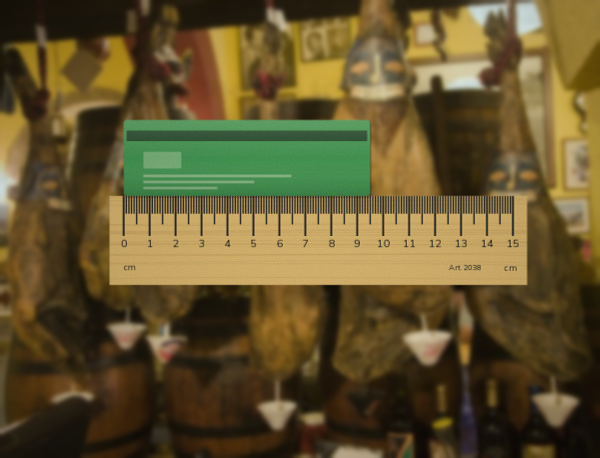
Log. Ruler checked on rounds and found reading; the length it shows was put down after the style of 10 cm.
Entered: 9.5 cm
